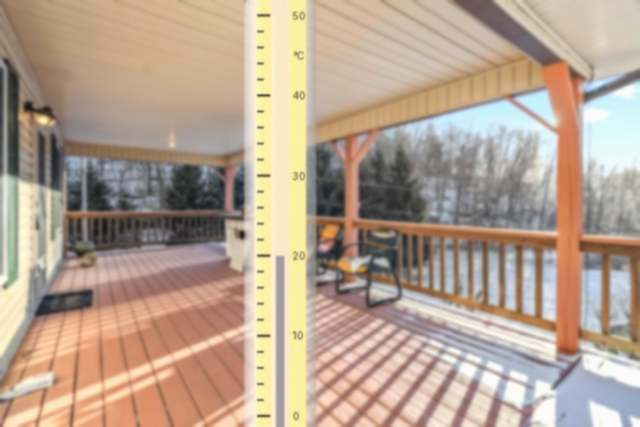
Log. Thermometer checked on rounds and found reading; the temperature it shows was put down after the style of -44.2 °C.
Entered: 20 °C
